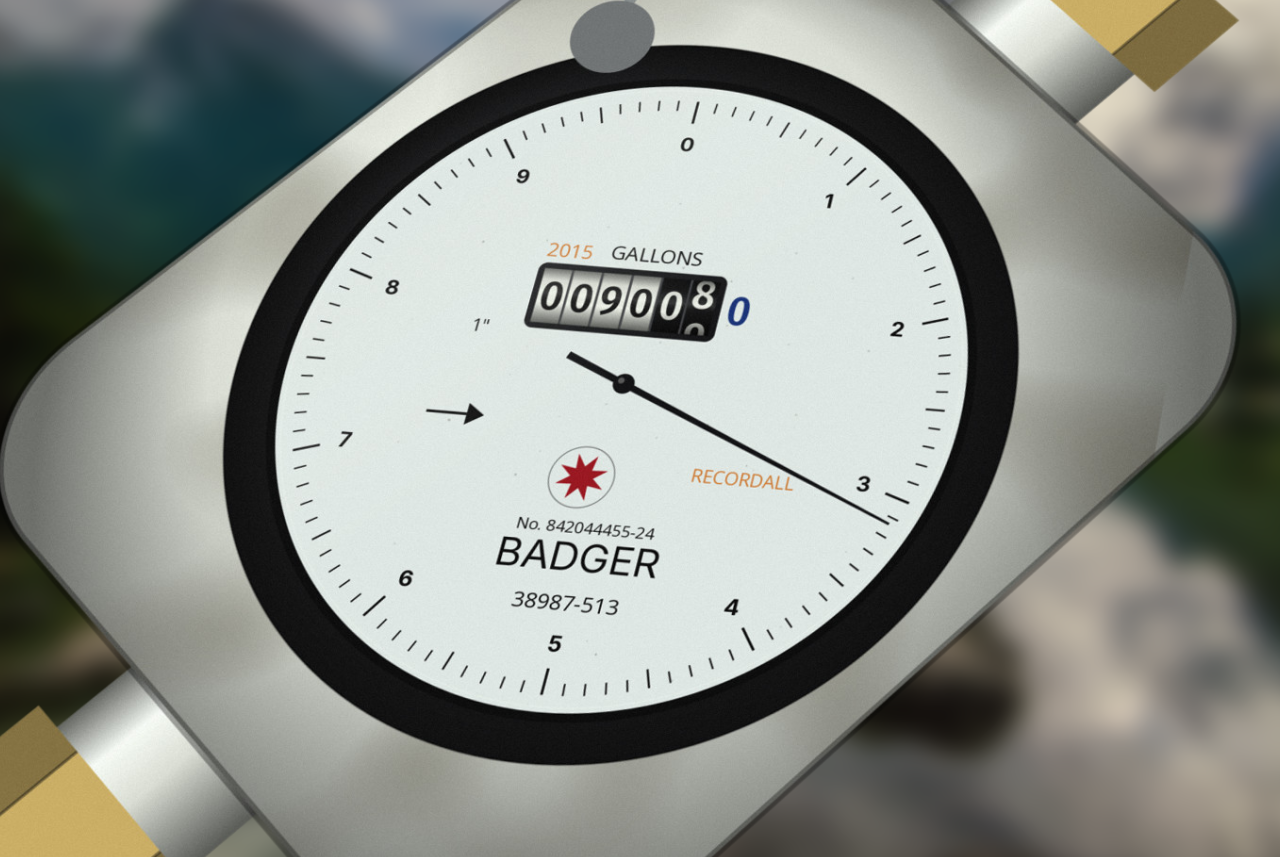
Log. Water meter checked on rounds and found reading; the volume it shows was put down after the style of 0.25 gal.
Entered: 90083.1 gal
